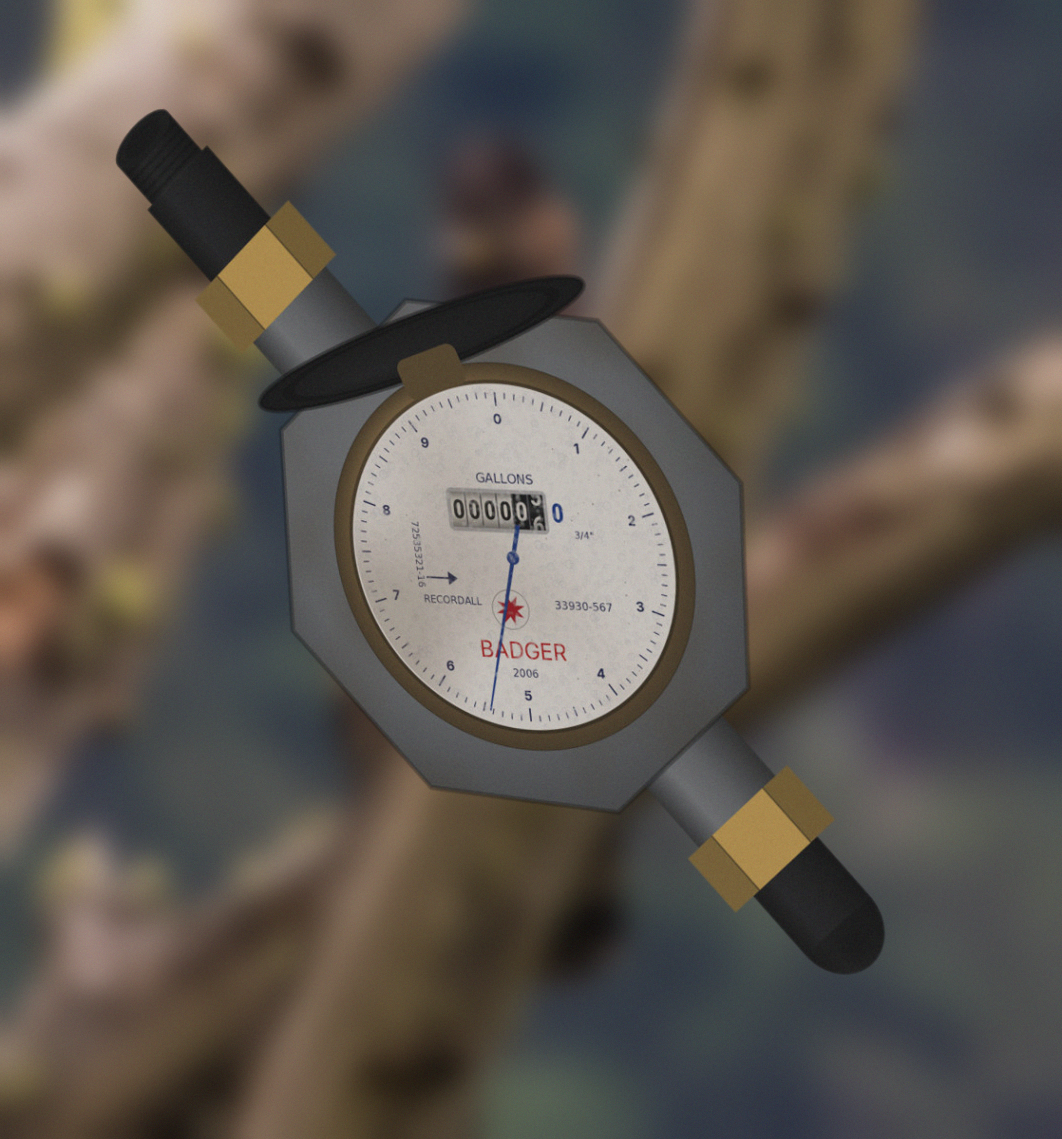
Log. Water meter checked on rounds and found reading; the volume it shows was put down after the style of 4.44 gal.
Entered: 55.4 gal
